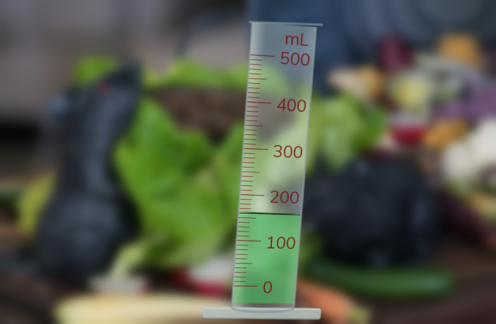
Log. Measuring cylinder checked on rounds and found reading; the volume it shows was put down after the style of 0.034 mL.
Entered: 160 mL
